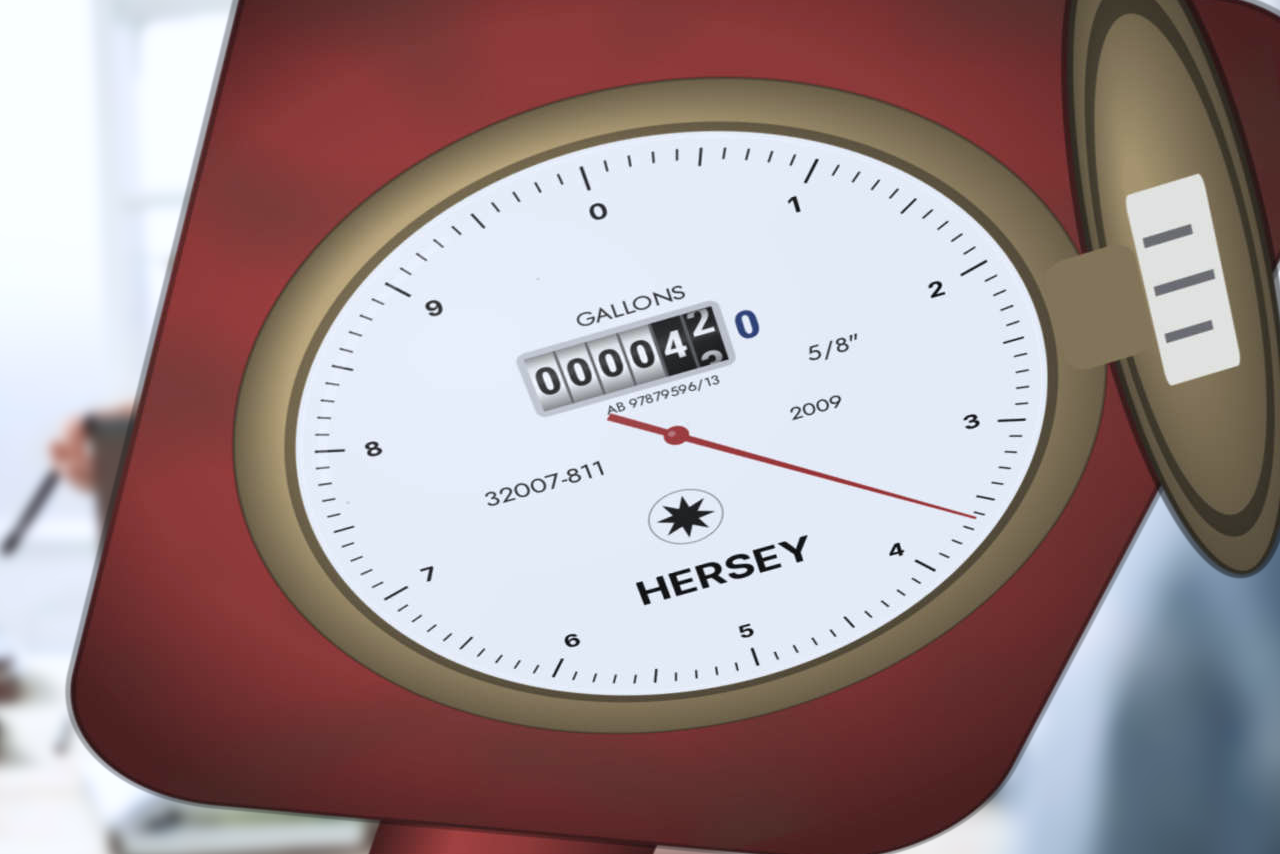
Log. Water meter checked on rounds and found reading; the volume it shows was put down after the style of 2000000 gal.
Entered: 423.6 gal
